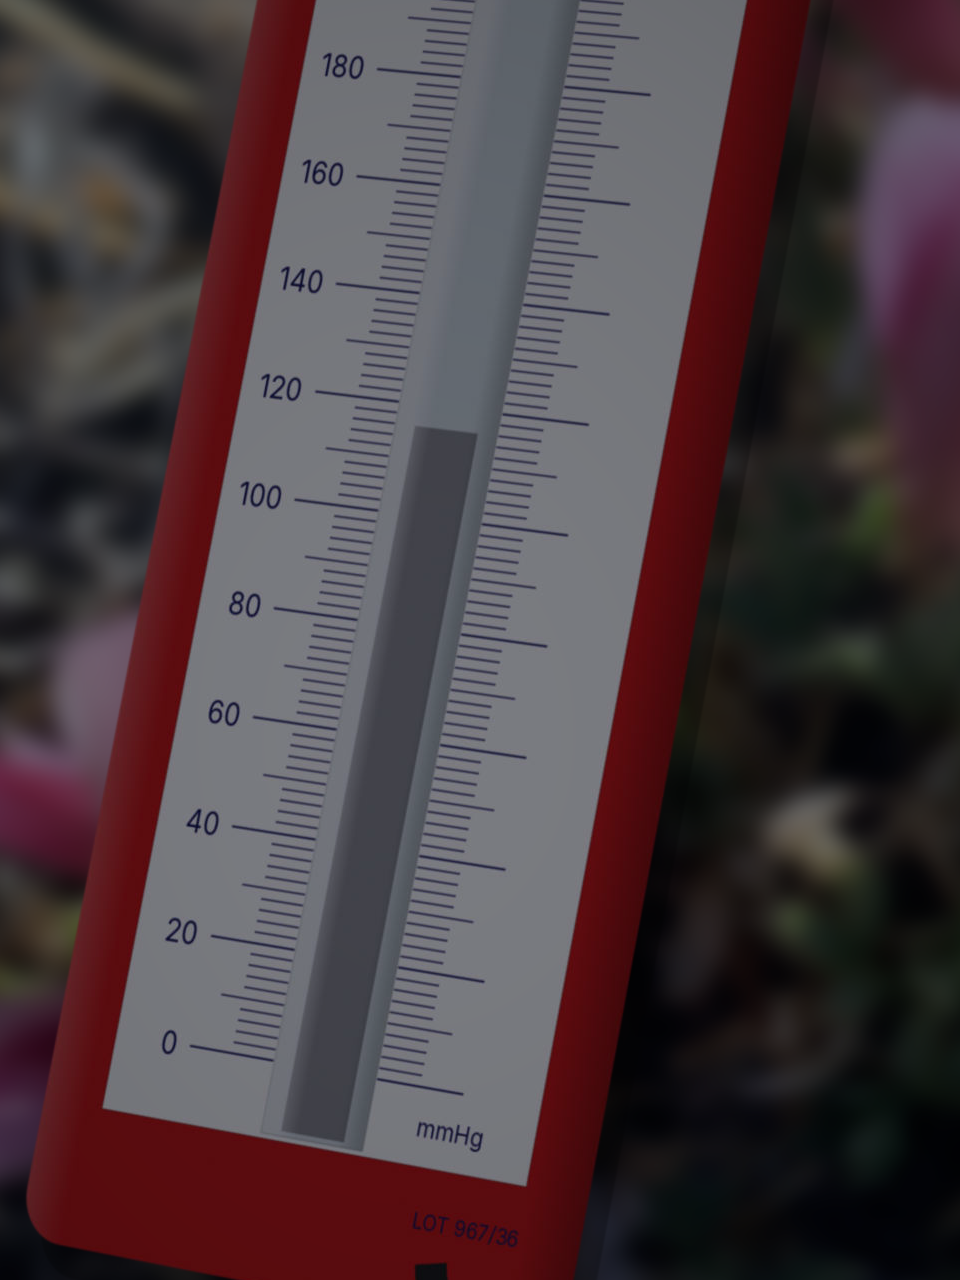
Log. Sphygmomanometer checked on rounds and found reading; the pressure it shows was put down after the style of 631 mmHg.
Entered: 116 mmHg
